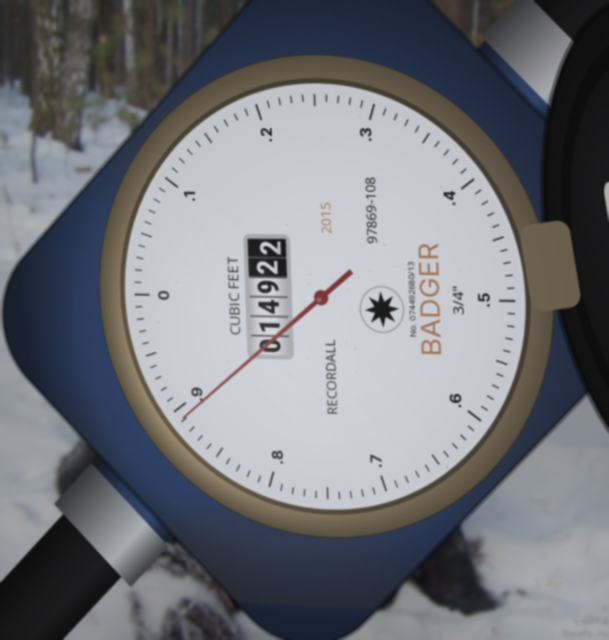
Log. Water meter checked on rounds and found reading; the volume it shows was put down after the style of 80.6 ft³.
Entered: 14921.89 ft³
